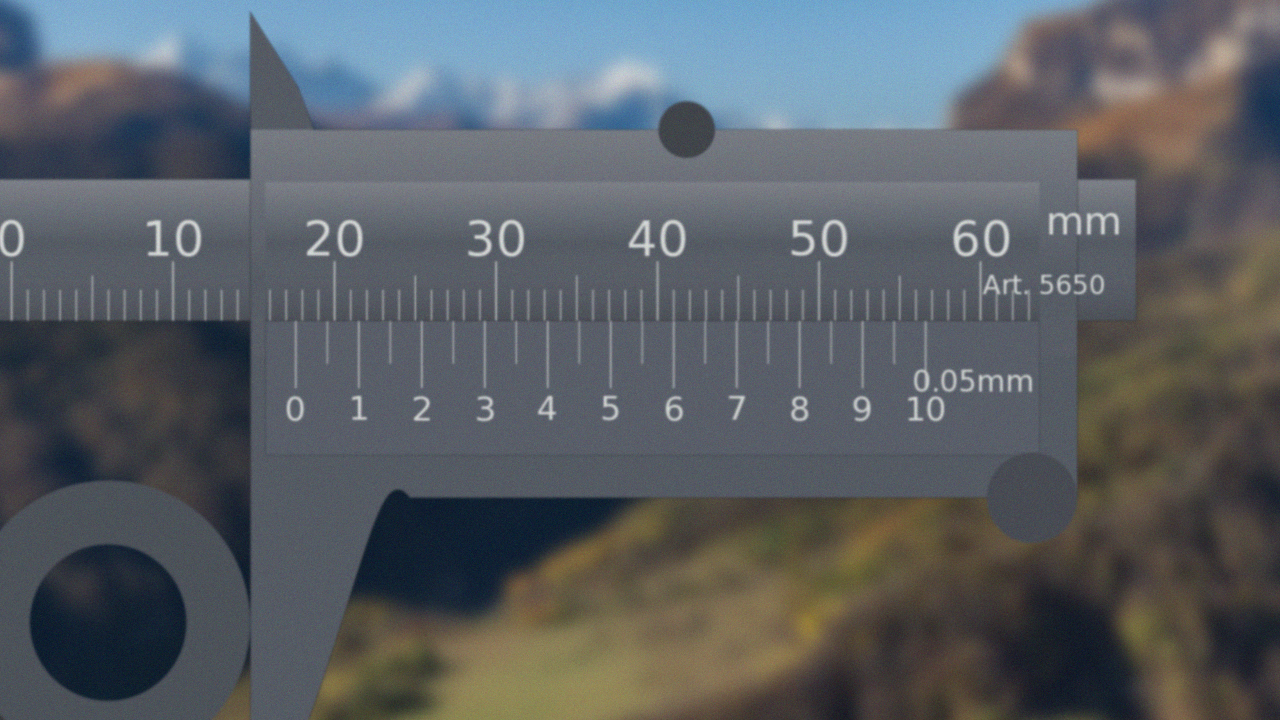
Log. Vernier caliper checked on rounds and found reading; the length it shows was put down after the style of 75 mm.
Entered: 17.6 mm
